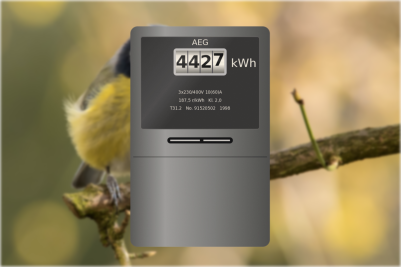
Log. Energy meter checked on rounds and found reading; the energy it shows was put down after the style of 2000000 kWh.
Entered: 4427 kWh
